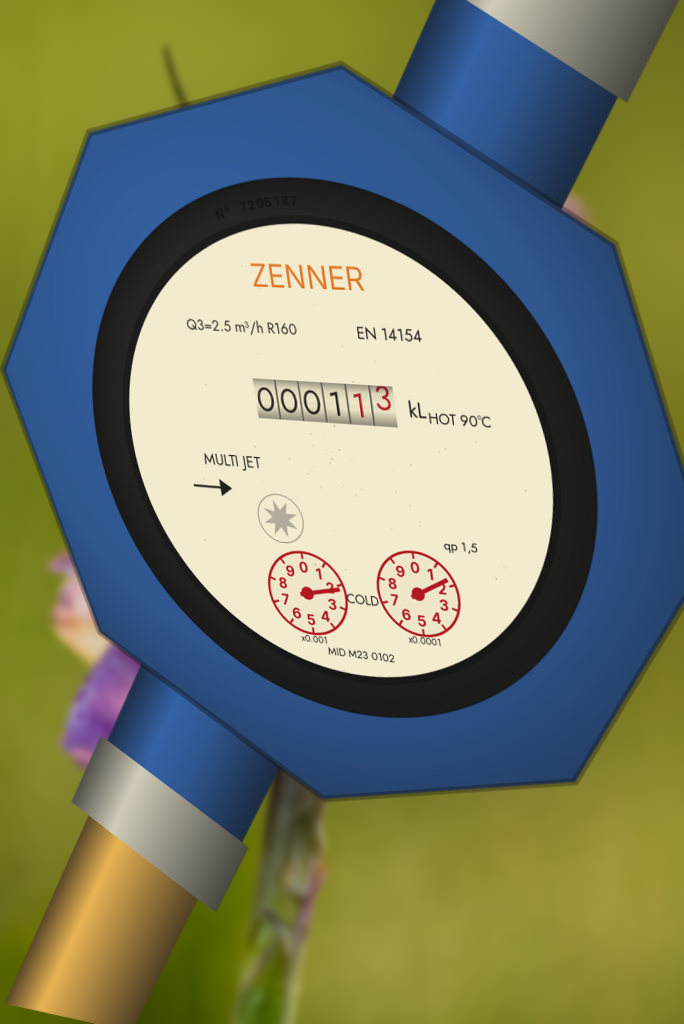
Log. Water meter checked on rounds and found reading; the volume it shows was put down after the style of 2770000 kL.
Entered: 1.1321 kL
